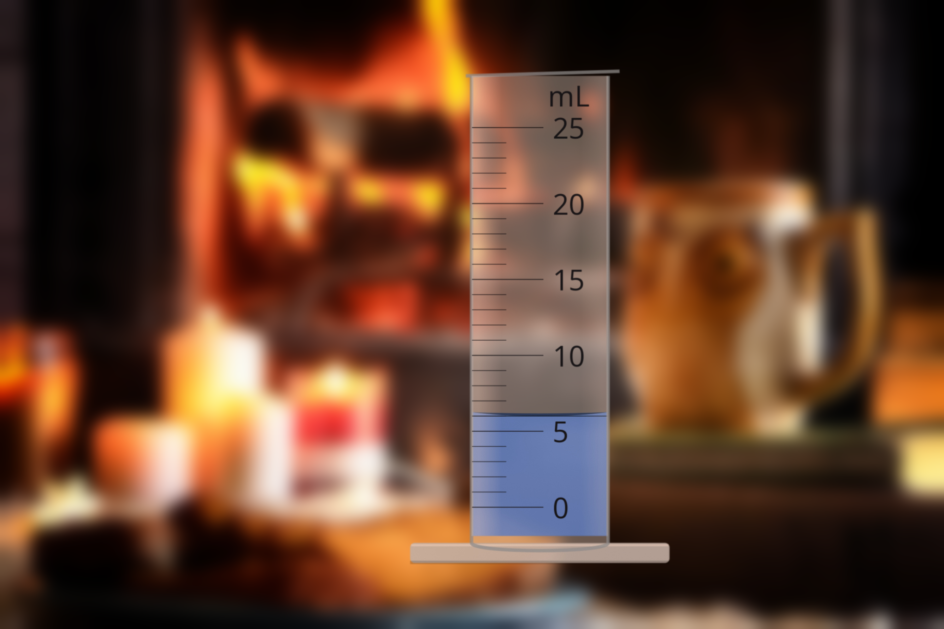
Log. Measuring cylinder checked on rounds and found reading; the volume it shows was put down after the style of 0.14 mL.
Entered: 6 mL
